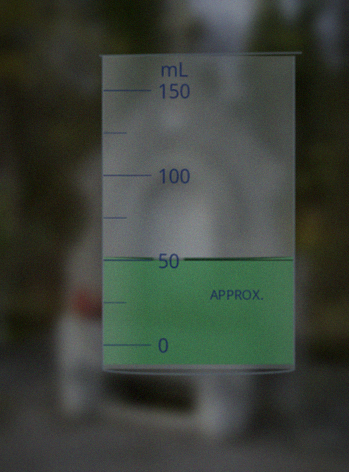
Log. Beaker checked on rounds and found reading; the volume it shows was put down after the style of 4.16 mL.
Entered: 50 mL
